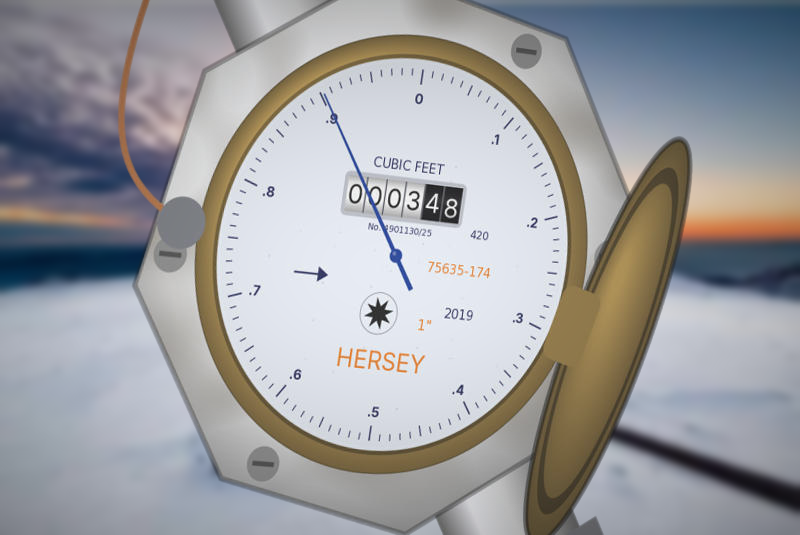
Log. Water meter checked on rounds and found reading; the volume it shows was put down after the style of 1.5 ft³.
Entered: 347.90 ft³
